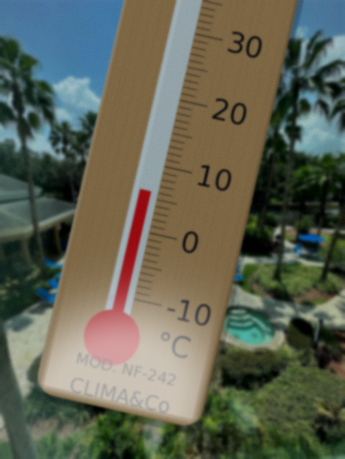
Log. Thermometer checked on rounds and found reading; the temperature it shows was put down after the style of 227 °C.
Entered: 6 °C
